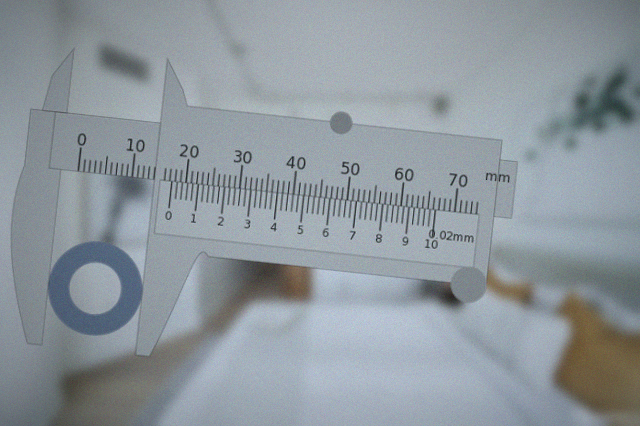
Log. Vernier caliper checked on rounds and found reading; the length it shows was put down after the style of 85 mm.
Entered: 17.4 mm
